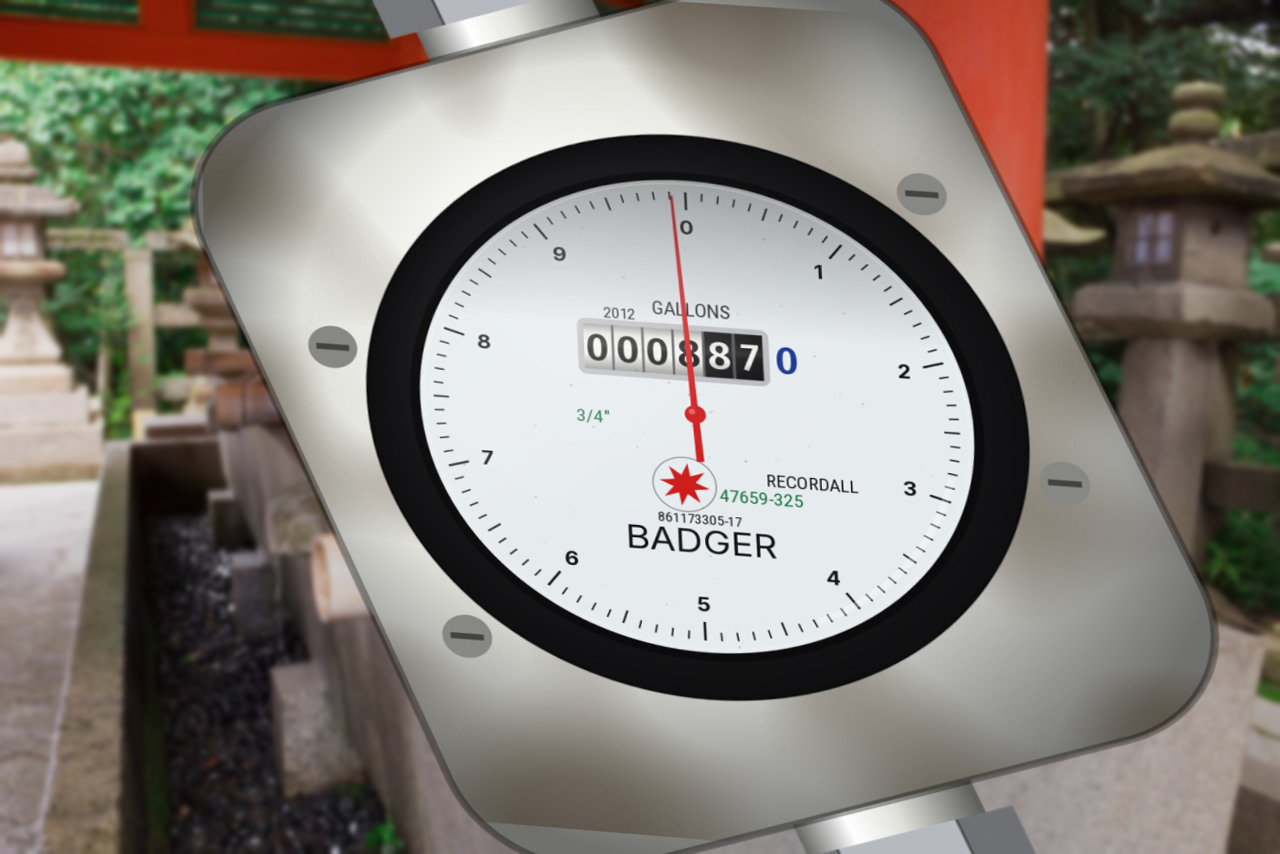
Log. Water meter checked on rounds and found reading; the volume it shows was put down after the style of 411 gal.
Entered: 8869.9 gal
